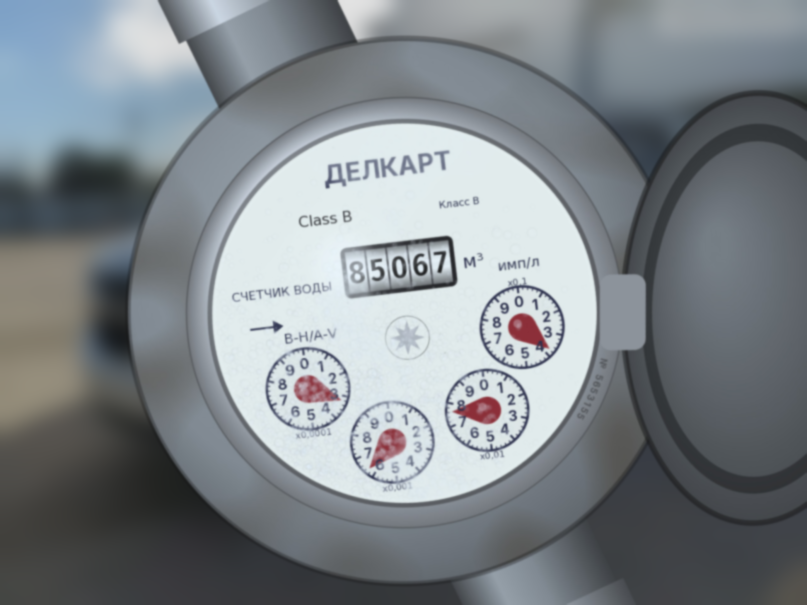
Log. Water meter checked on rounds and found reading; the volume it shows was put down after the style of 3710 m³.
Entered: 85067.3763 m³
